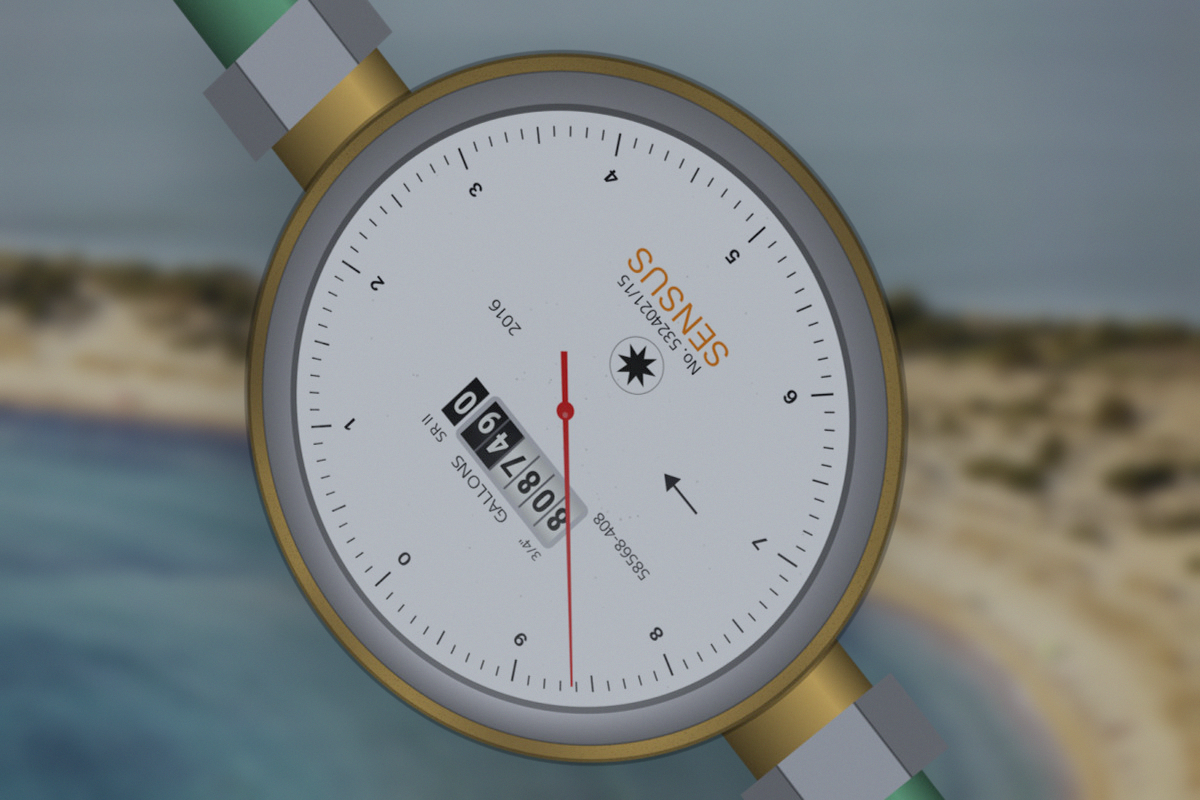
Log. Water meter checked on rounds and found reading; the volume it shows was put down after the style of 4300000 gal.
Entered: 8087488.6 gal
